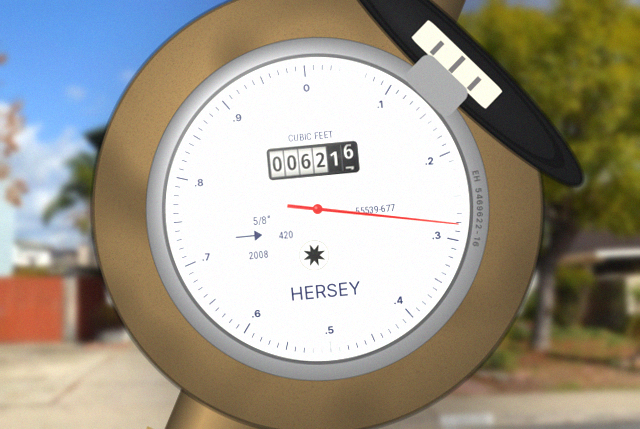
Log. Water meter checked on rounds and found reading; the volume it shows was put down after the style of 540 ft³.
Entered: 6216.28 ft³
